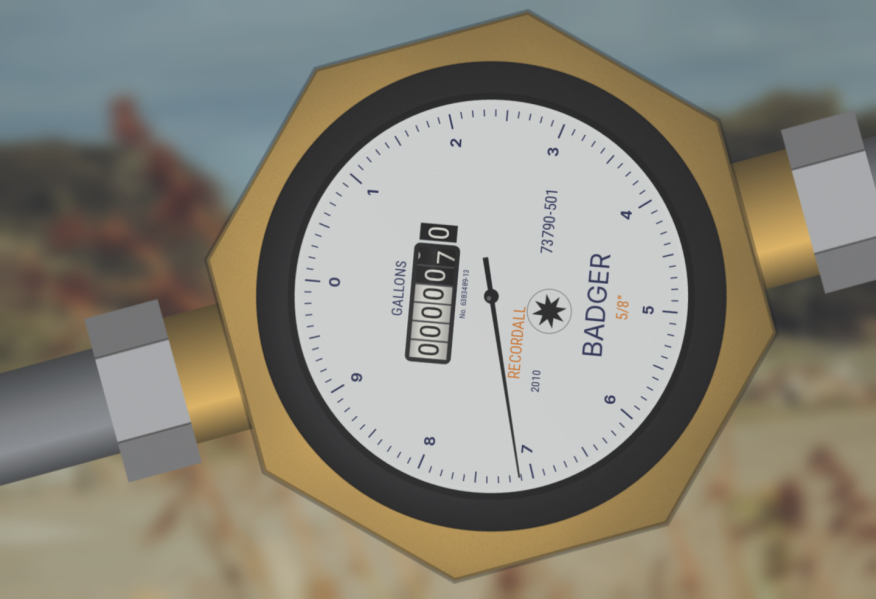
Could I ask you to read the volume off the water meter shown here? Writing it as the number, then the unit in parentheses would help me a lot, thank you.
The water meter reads 67.1 (gal)
